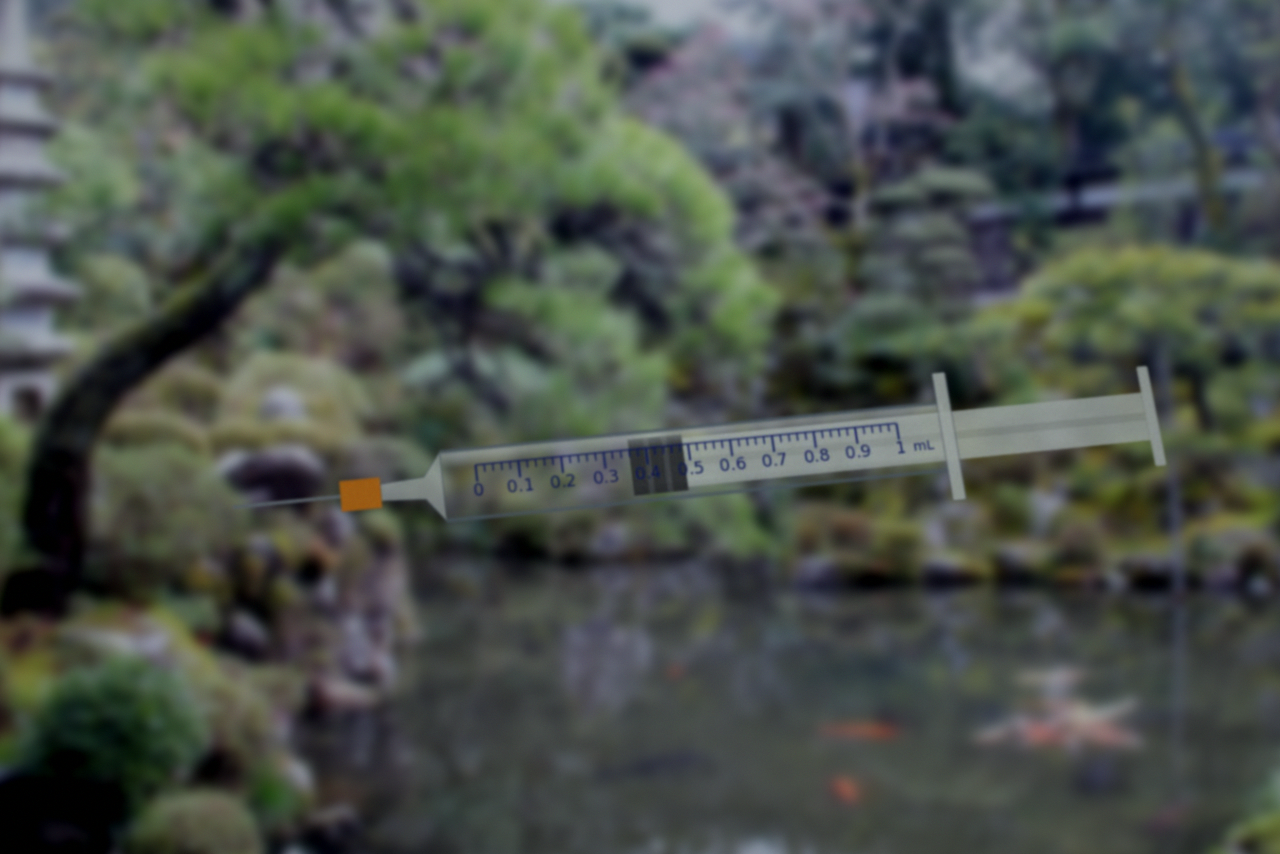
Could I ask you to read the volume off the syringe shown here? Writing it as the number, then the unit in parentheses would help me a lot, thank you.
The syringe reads 0.36 (mL)
